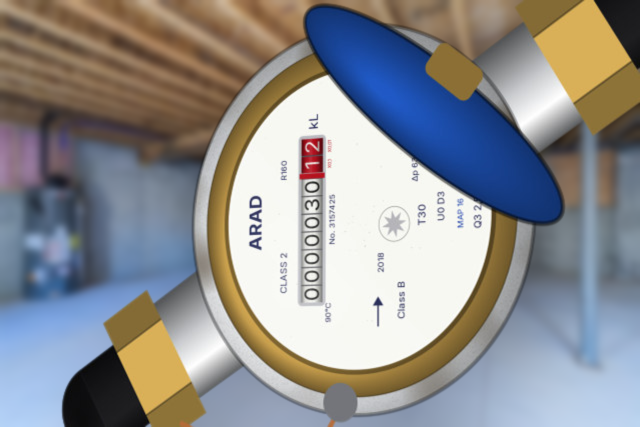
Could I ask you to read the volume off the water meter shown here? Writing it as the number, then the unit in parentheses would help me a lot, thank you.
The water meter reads 30.12 (kL)
